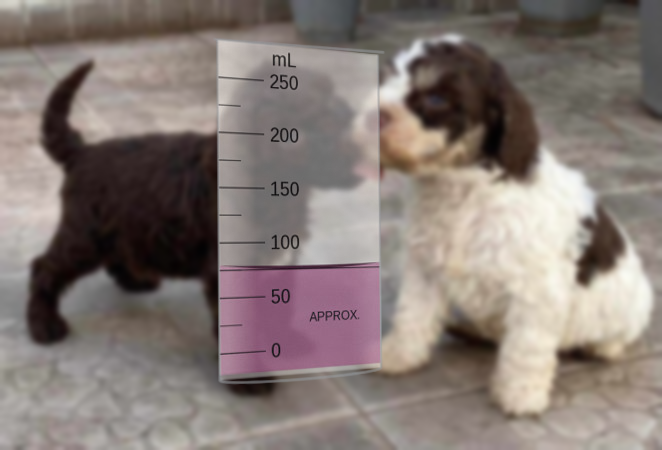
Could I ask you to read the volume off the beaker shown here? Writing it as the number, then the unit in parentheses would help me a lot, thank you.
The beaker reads 75 (mL)
